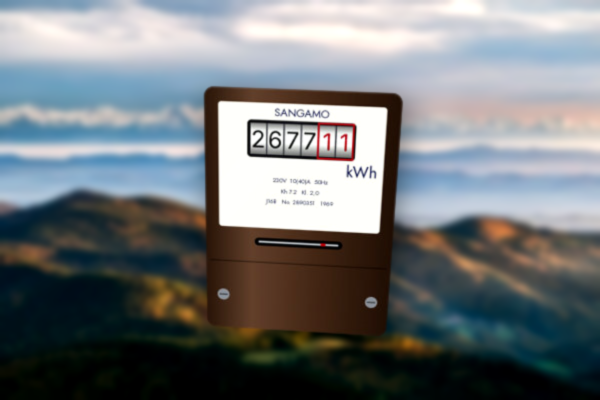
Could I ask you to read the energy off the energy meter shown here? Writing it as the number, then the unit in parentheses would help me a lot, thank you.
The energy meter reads 2677.11 (kWh)
